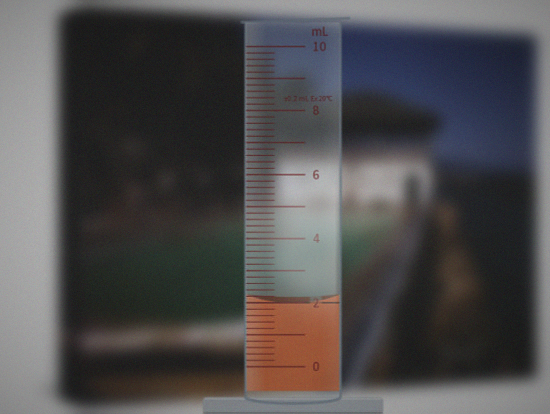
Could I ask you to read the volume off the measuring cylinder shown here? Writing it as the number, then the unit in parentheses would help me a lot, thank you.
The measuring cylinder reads 2 (mL)
